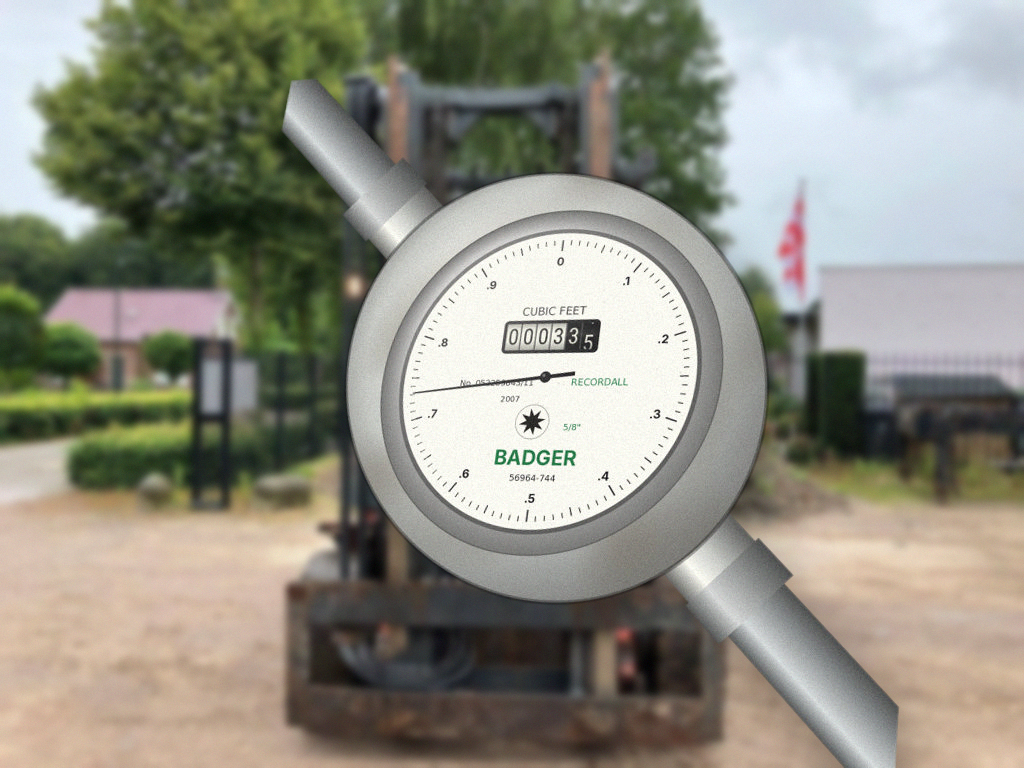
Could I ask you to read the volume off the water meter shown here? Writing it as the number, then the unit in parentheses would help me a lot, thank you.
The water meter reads 334.73 (ft³)
